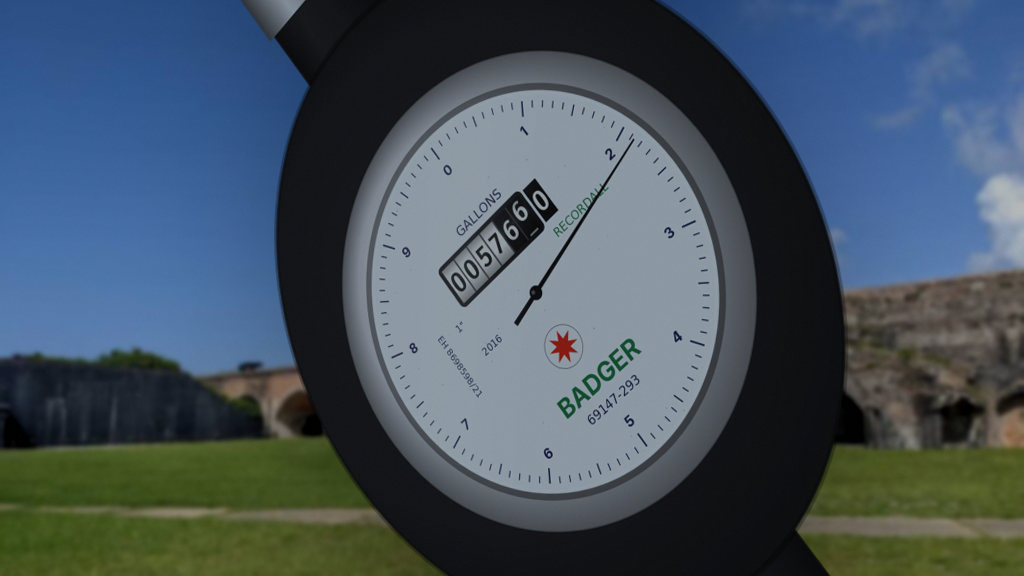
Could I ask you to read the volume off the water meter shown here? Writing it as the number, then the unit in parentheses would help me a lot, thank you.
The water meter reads 57662.1 (gal)
